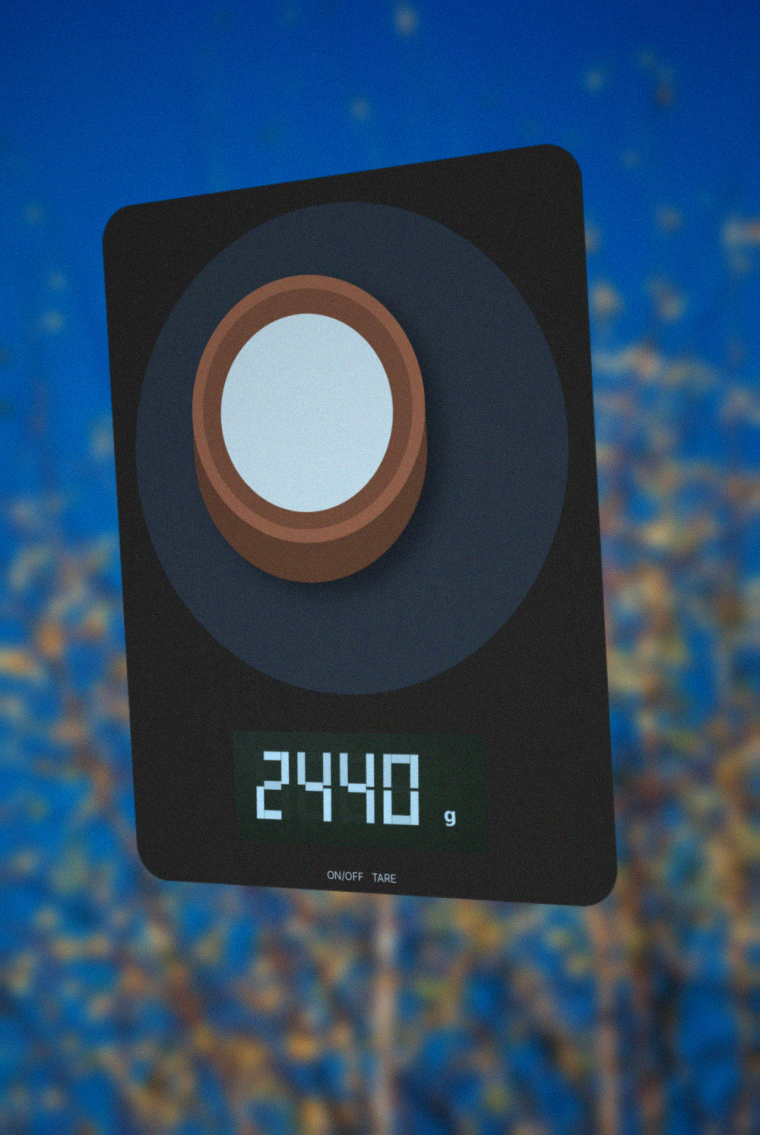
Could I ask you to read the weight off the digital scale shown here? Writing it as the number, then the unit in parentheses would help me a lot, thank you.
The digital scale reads 2440 (g)
